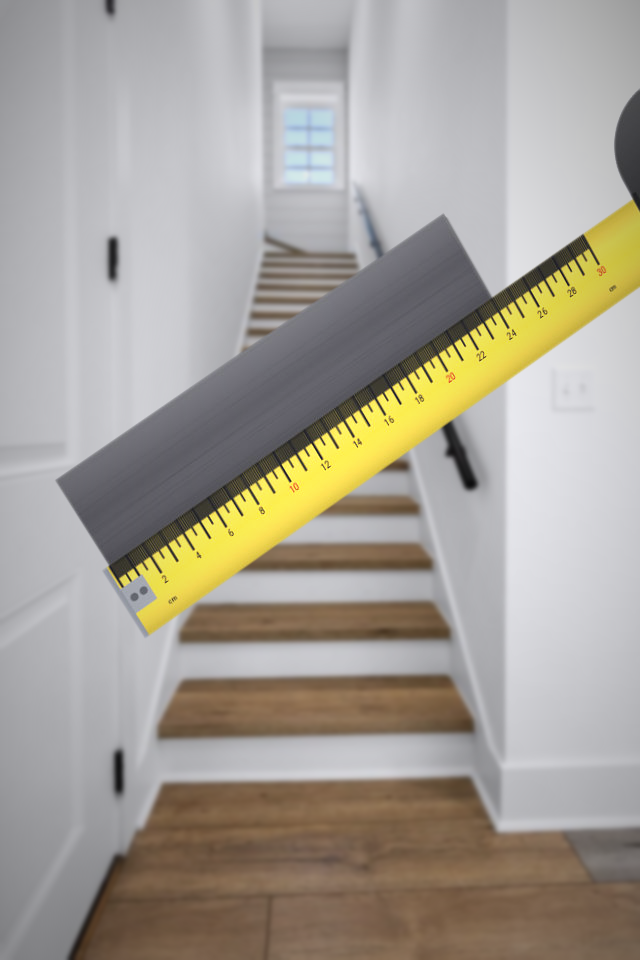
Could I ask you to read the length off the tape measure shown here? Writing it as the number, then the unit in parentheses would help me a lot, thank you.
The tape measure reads 24 (cm)
